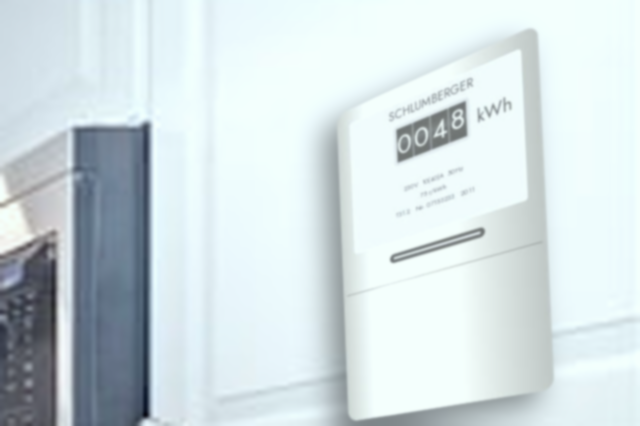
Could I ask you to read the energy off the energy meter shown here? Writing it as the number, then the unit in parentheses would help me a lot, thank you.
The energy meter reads 48 (kWh)
